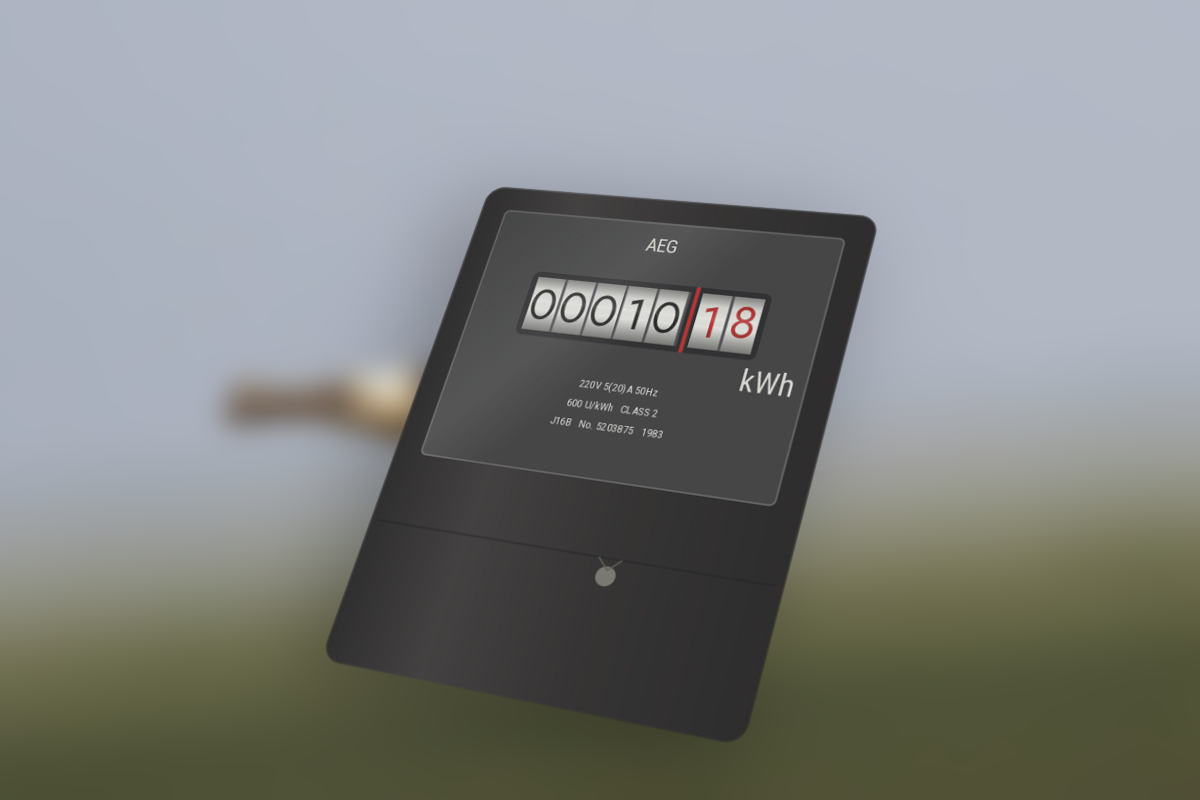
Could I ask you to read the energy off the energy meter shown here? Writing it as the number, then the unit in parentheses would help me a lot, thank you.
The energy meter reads 10.18 (kWh)
